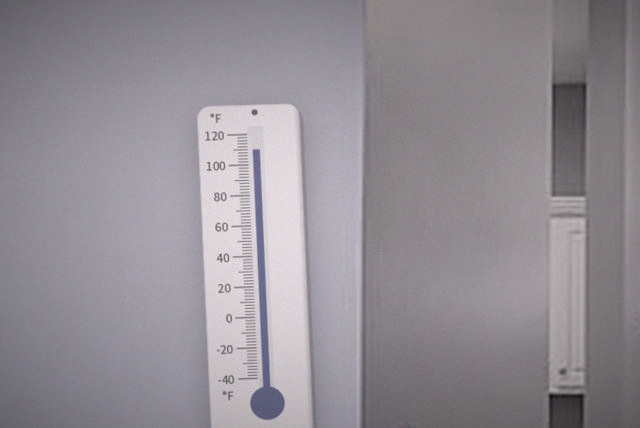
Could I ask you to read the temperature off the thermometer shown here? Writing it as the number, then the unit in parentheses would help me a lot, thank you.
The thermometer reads 110 (°F)
